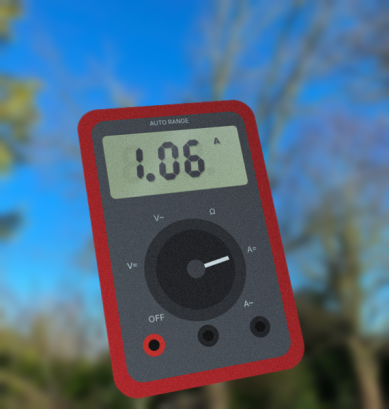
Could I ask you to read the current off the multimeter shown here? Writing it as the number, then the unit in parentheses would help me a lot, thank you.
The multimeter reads 1.06 (A)
